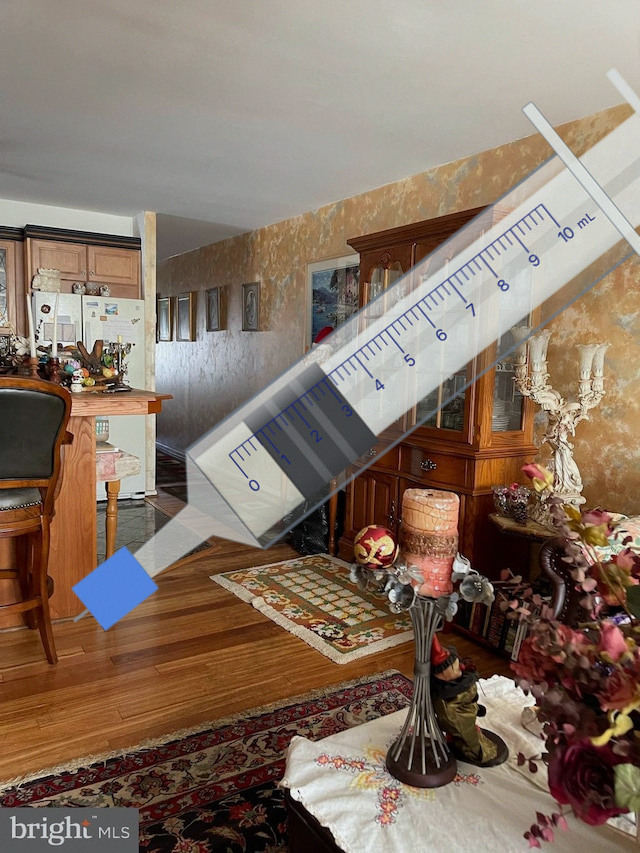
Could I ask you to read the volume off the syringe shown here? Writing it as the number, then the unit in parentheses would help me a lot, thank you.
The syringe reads 0.8 (mL)
